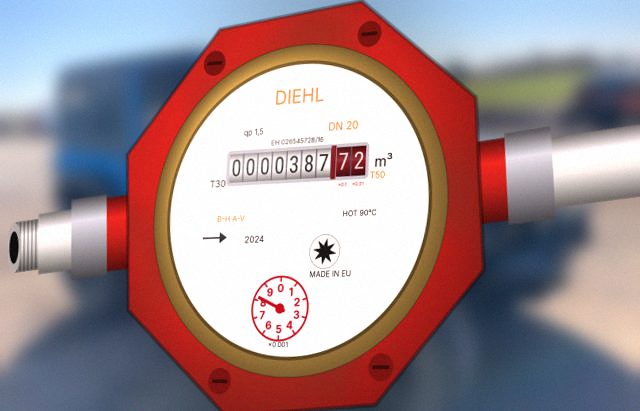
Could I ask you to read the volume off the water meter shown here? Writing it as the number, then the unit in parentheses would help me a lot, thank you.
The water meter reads 387.728 (m³)
